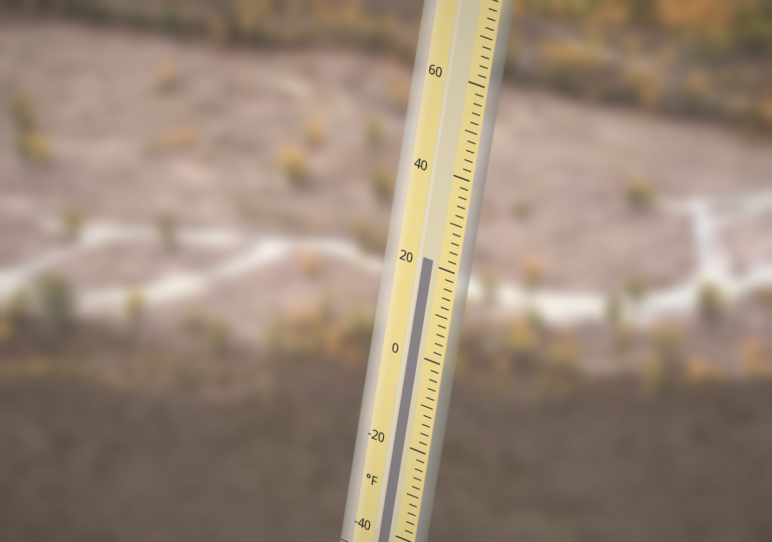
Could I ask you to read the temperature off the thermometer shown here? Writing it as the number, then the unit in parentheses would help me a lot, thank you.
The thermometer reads 21 (°F)
